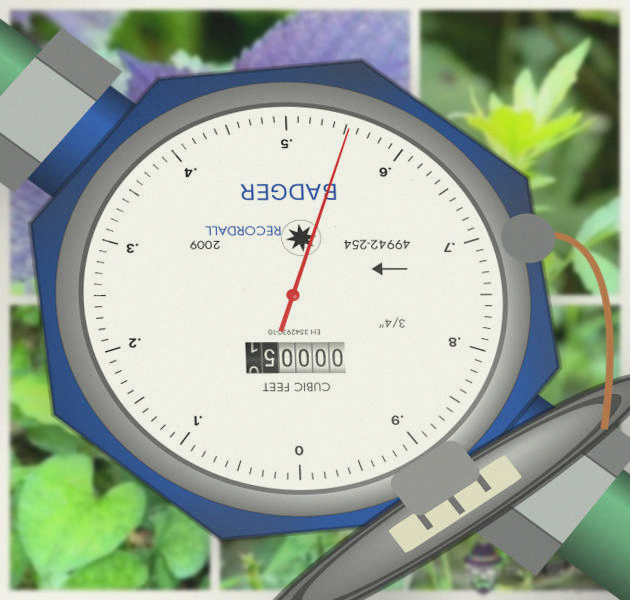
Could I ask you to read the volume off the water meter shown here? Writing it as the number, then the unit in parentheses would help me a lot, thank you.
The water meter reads 50.55 (ft³)
